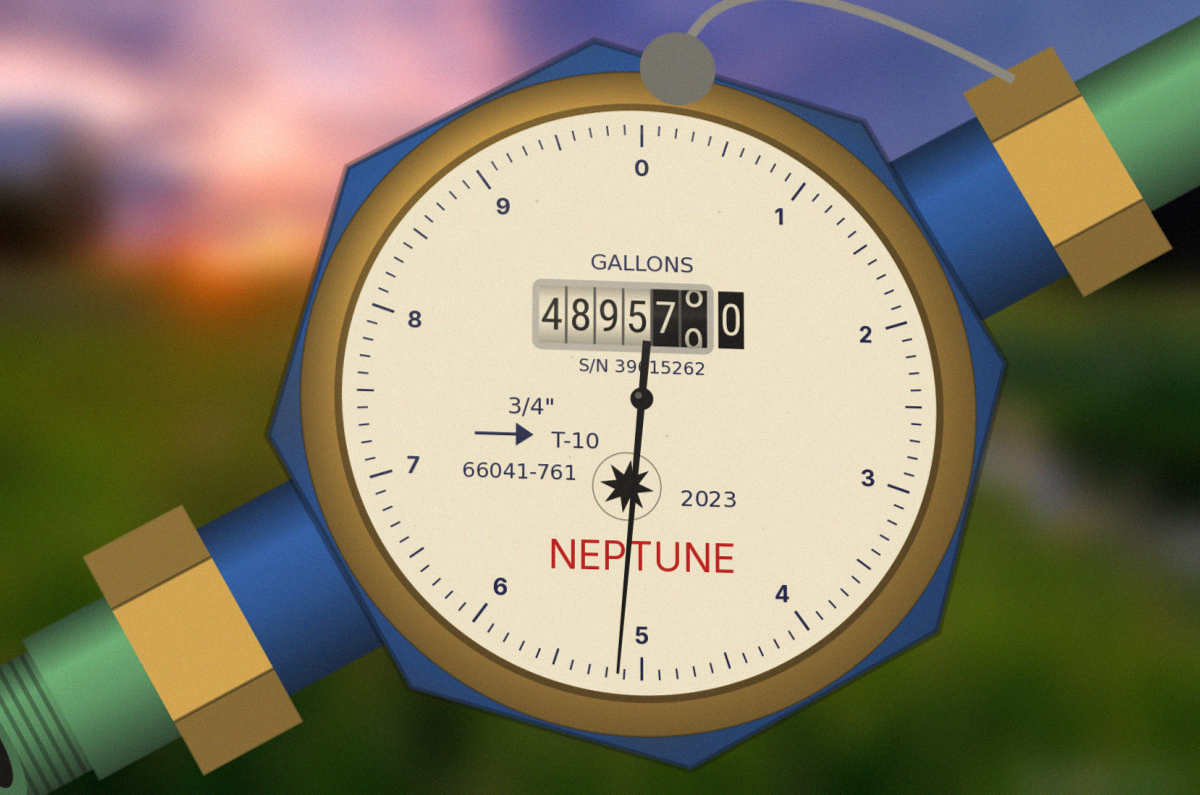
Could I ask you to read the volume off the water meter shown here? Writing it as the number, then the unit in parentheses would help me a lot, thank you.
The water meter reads 4895785.1 (gal)
